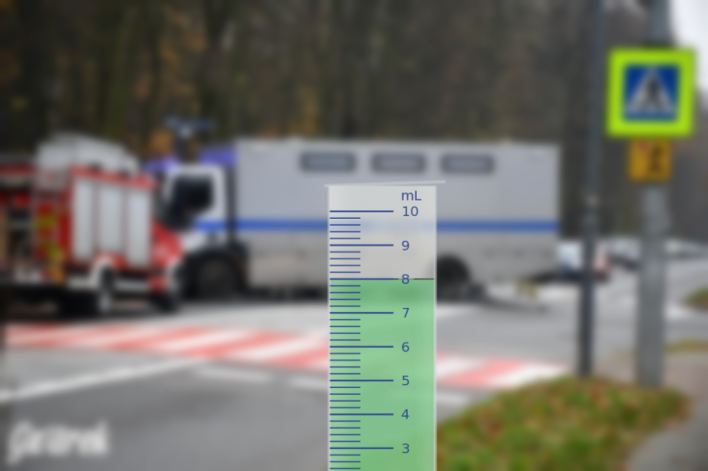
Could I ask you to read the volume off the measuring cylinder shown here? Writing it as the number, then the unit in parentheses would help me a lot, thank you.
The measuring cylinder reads 8 (mL)
